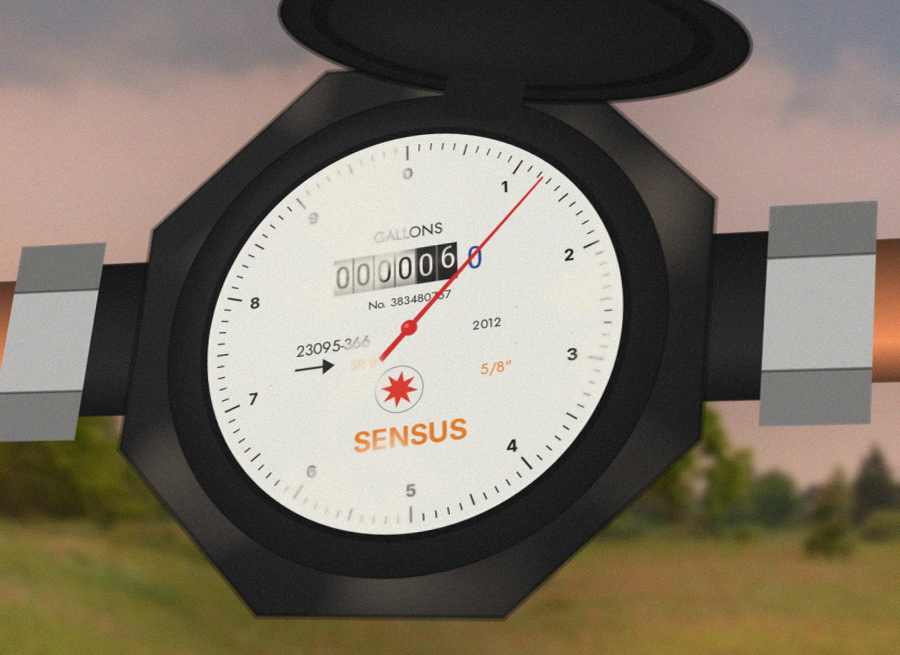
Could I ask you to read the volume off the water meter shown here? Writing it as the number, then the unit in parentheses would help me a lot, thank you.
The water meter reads 61.2 (gal)
